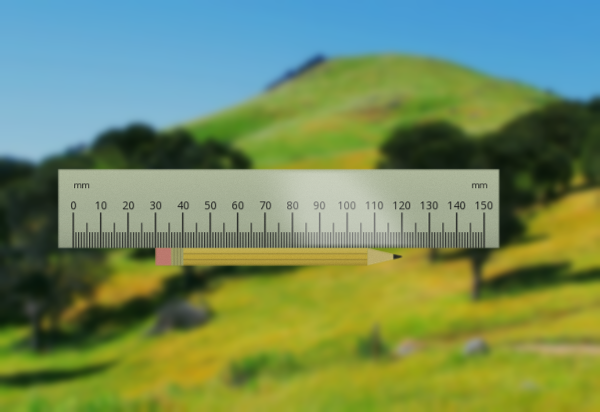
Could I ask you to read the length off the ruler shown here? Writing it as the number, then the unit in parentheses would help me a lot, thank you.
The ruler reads 90 (mm)
